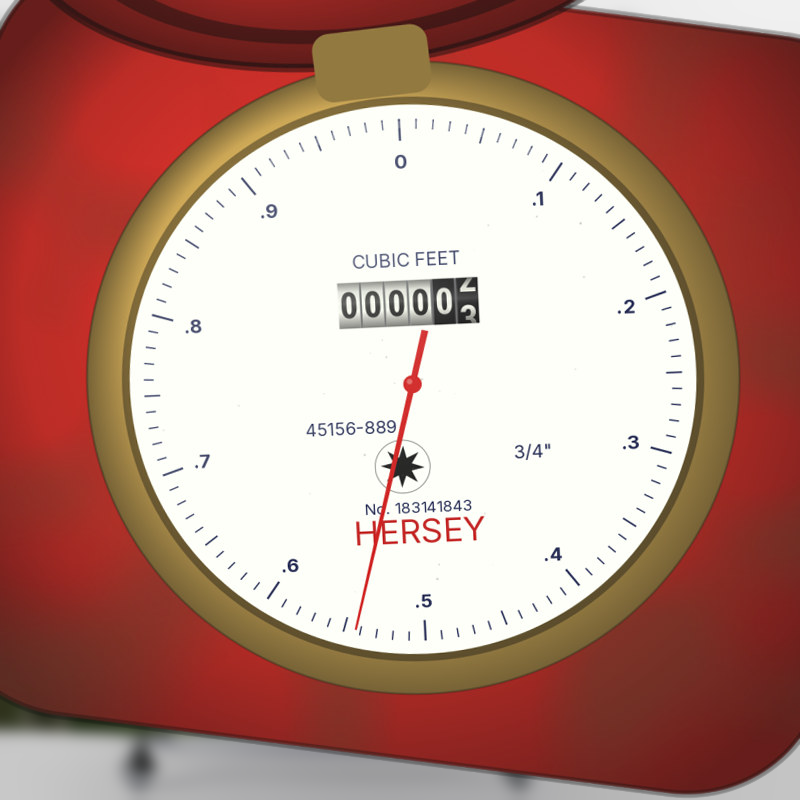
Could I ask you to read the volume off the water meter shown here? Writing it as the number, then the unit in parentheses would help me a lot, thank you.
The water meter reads 2.54 (ft³)
